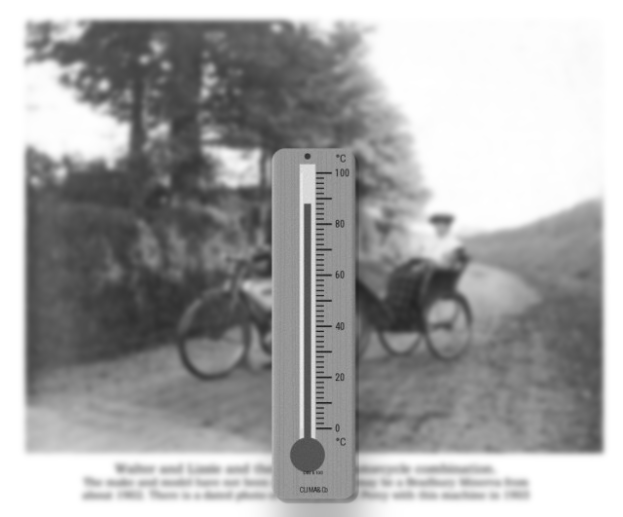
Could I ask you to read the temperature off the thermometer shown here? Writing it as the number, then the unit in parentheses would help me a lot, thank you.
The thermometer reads 88 (°C)
